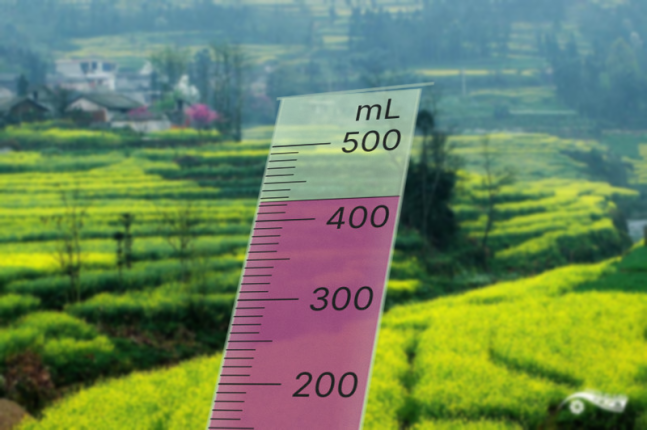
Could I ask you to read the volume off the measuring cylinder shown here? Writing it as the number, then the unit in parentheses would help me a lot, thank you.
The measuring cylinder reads 425 (mL)
